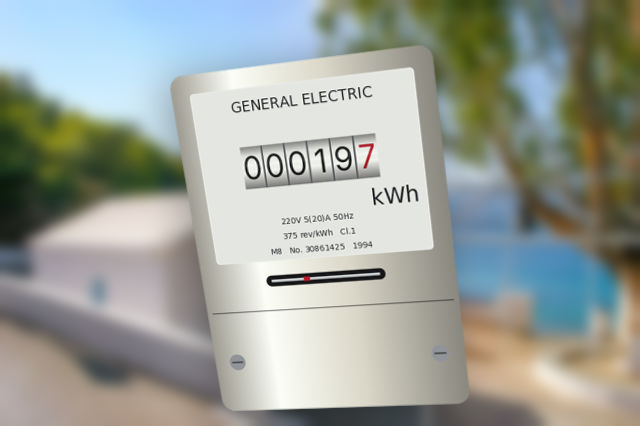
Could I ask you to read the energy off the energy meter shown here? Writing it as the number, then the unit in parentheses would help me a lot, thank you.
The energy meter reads 19.7 (kWh)
